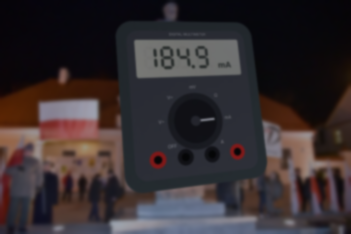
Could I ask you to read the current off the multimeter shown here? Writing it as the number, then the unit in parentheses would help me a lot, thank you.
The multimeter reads 184.9 (mA)
